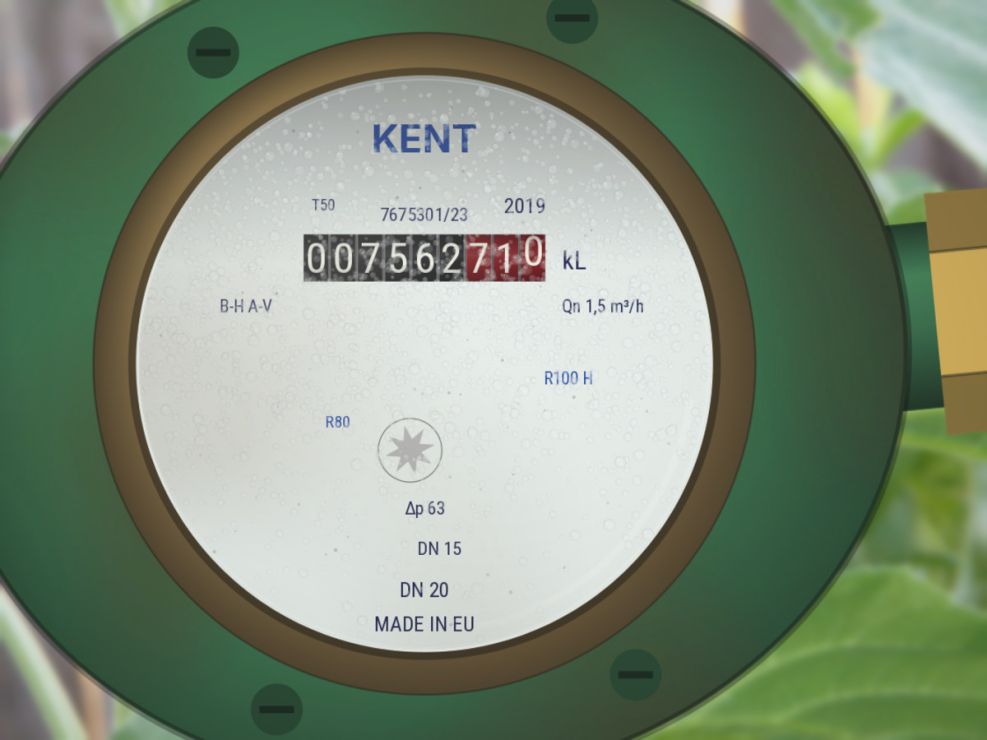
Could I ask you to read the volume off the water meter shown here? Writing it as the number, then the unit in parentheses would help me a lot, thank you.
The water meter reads 7562.710 (kL)
